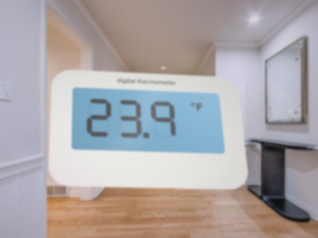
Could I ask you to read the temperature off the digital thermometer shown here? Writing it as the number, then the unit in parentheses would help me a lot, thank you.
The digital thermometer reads 23.9 (°F)
